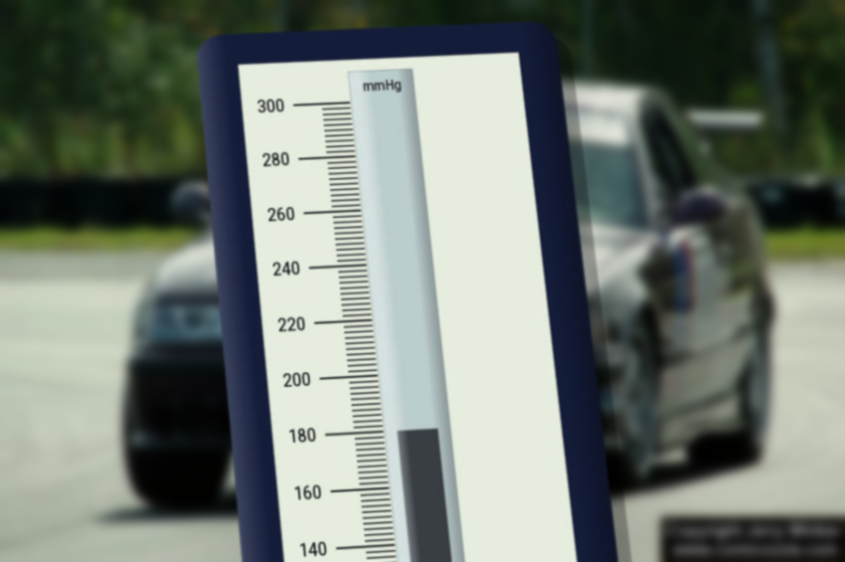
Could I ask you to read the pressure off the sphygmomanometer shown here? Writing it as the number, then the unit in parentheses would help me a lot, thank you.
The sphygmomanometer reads 180 (mmHg)
